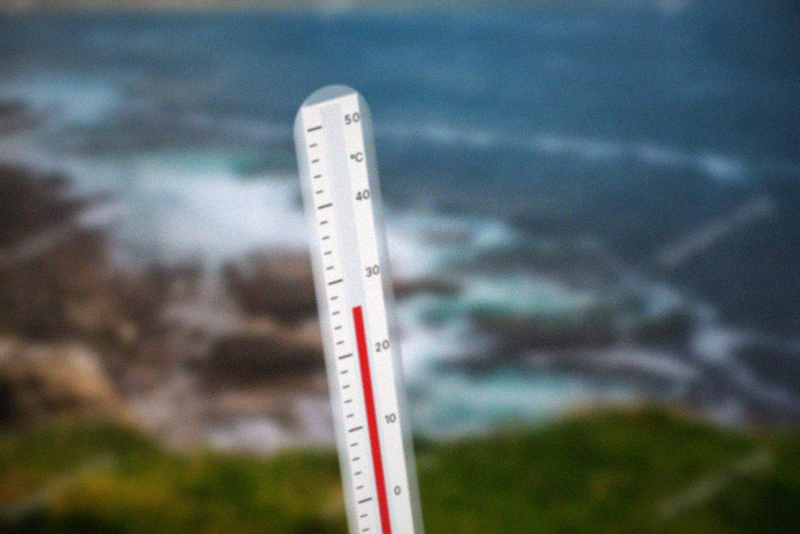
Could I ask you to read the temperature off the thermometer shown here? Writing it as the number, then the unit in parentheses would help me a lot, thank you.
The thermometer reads 26 (°C)
